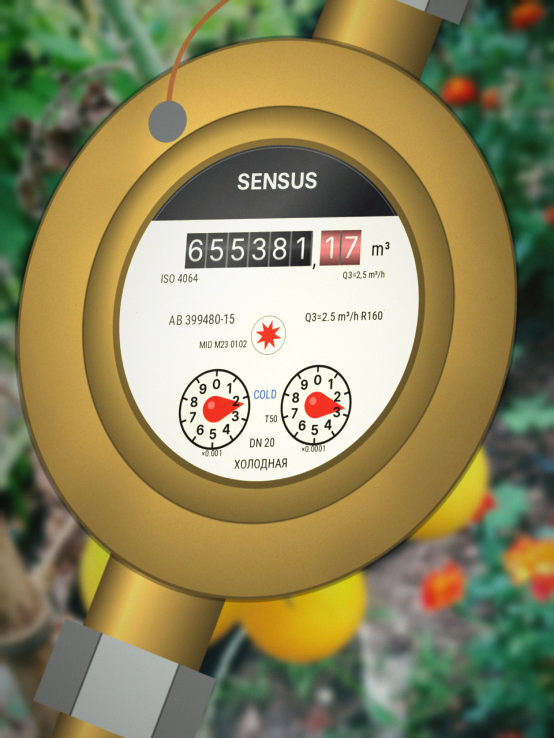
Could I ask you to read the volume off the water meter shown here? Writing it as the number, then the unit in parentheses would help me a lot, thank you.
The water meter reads 655381.1722 (m³)
